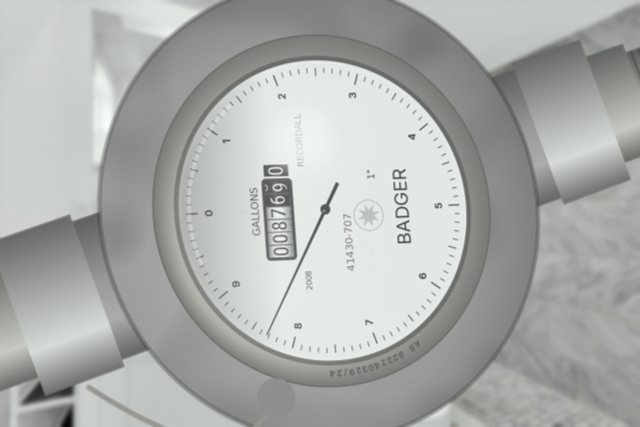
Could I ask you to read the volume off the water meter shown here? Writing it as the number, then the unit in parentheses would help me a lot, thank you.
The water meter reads 87688.3 (gal)
